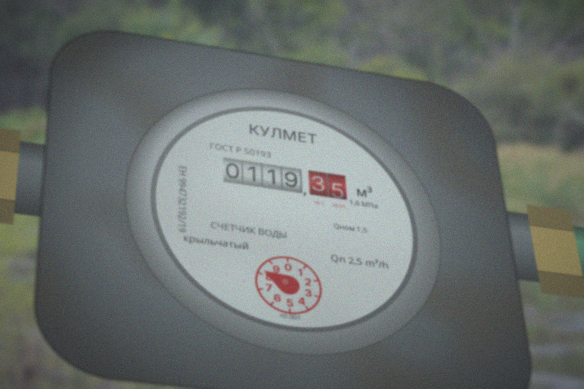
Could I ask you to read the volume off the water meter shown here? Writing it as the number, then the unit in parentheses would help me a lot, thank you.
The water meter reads 119.348 (m³)
